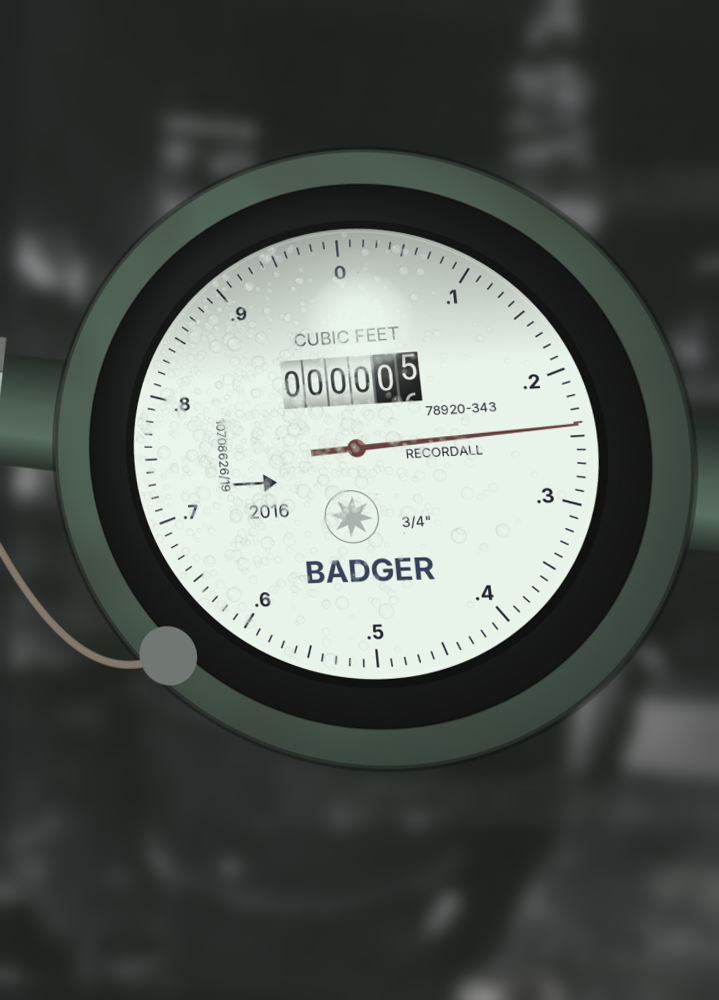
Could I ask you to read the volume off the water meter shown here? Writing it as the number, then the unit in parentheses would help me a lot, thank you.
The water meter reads 5.24 (ft³)
